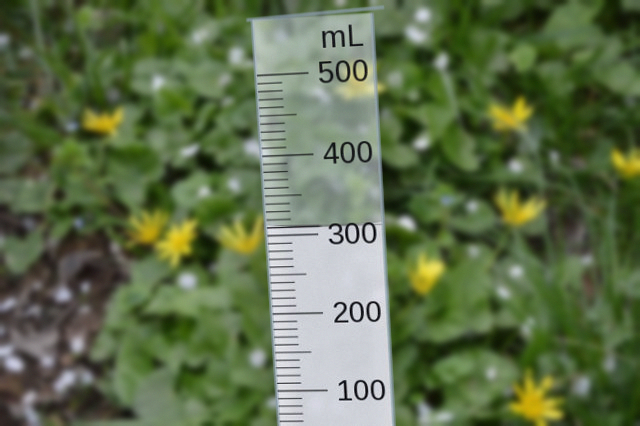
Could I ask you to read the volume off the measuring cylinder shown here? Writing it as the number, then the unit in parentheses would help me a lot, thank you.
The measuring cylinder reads 310 (mL)
